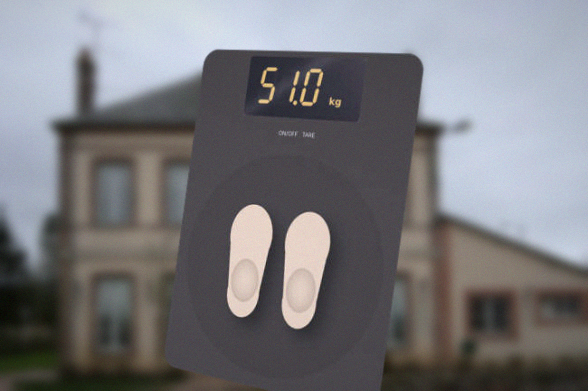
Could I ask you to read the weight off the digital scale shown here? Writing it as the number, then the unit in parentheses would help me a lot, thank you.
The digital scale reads 51.0 (kg)
